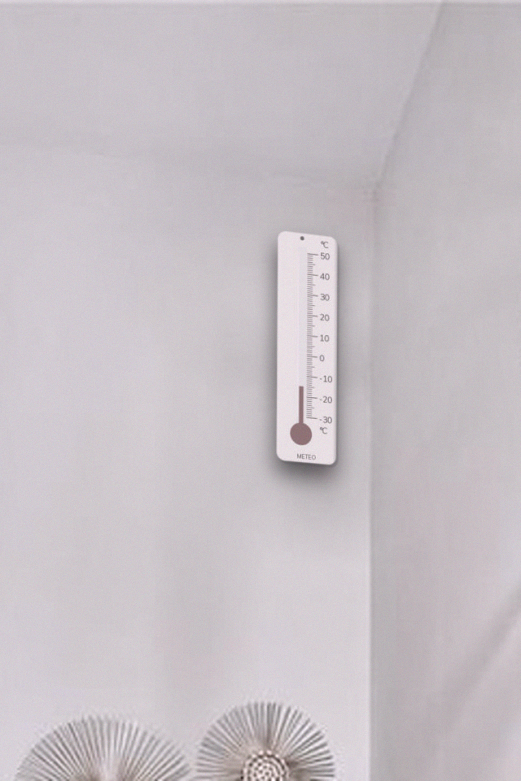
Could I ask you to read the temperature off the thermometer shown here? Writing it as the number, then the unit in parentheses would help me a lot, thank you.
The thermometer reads -15 (°C)
